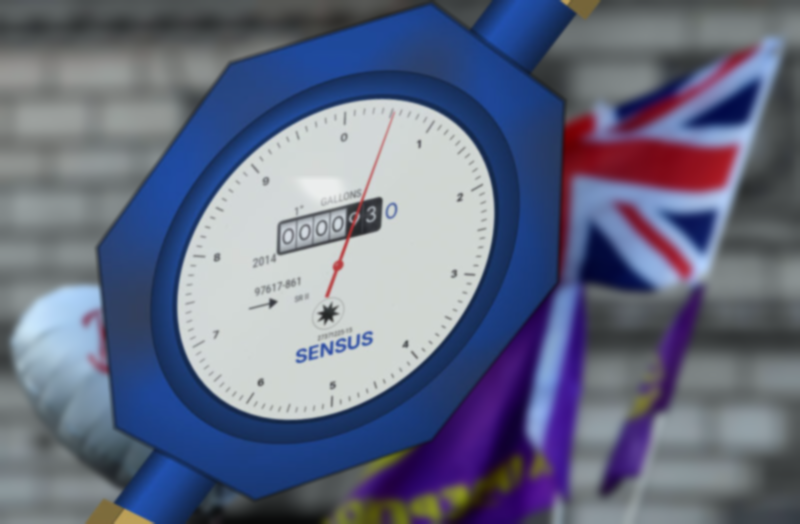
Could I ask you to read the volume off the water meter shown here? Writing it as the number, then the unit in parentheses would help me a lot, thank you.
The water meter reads 930.5 (gal)
